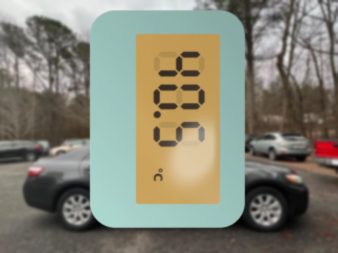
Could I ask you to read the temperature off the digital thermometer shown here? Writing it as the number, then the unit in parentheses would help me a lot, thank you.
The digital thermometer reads 40.5 (°C)
